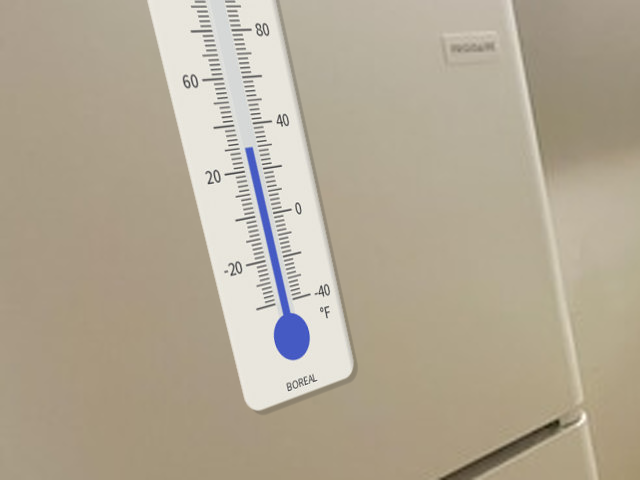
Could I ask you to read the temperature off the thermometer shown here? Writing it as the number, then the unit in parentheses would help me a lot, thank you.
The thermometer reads 30 (°F)
